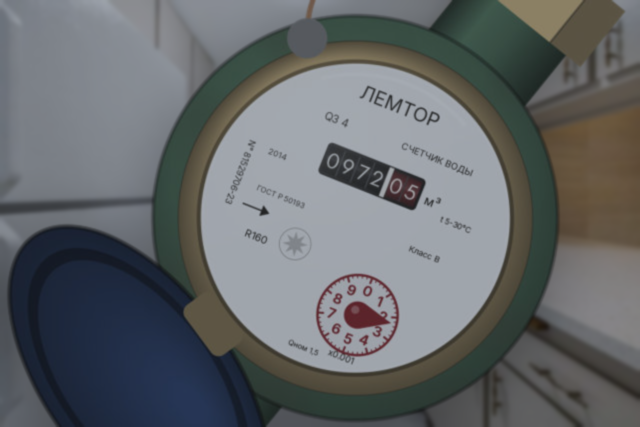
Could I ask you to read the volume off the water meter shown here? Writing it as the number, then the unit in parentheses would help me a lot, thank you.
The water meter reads 972.052 (m³)
